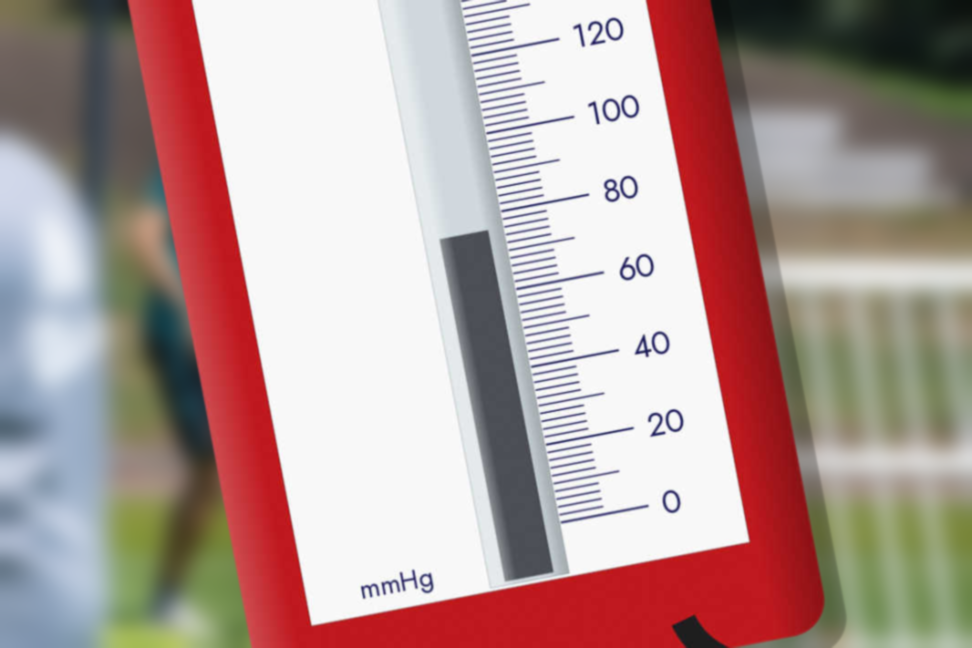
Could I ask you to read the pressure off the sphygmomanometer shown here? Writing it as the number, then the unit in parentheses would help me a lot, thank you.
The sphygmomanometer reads 76 (mmHg)
